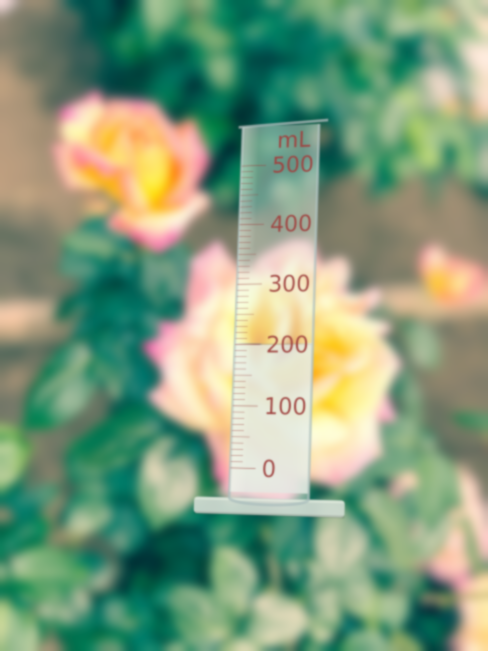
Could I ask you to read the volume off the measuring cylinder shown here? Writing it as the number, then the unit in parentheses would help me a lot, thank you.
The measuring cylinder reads 200 (mL)
